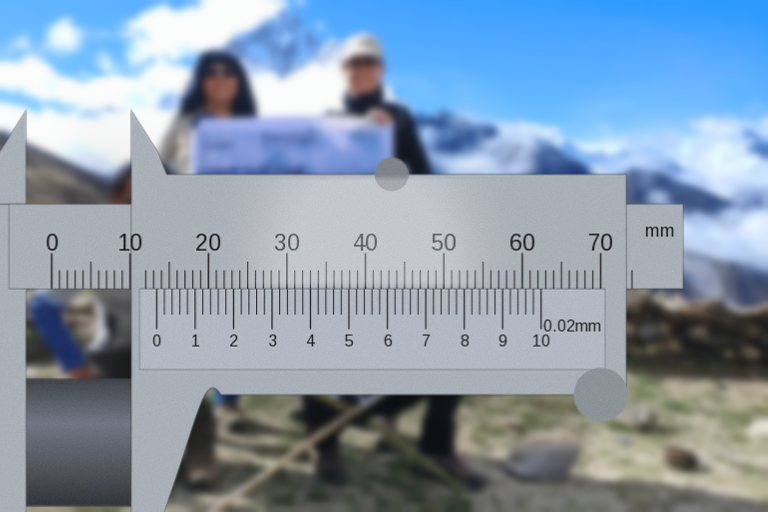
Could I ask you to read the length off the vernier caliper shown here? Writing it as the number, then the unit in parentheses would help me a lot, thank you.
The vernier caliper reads 13.4 (mm)
